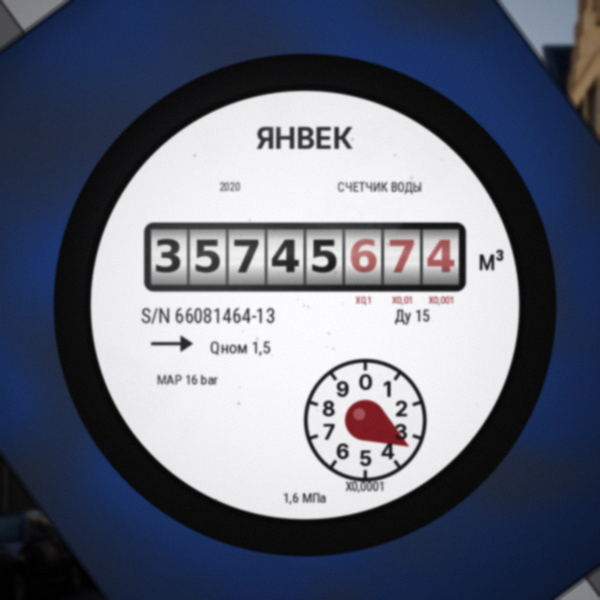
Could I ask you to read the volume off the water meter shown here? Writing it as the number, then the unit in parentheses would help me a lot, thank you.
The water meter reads 35745.6743 (m³)
